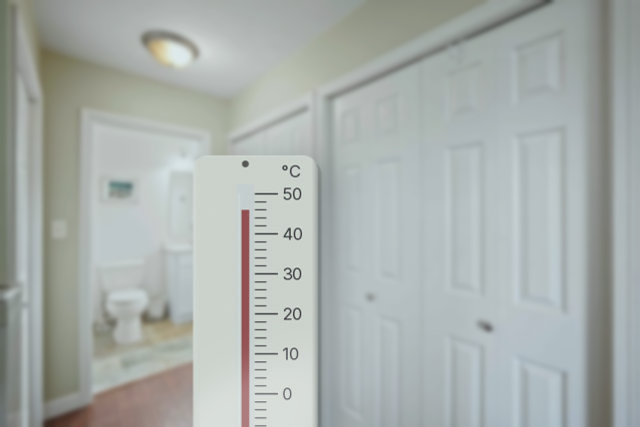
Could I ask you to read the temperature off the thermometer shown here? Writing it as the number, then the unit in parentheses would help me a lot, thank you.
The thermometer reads 46 (°C)
